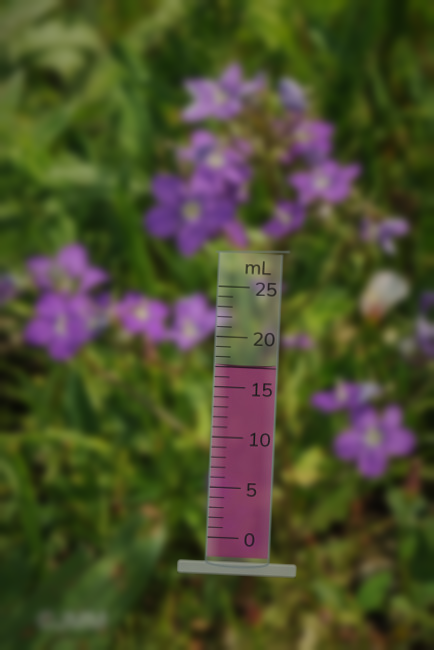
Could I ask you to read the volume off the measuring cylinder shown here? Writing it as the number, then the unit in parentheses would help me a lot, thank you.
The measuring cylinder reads 17 (mL)
